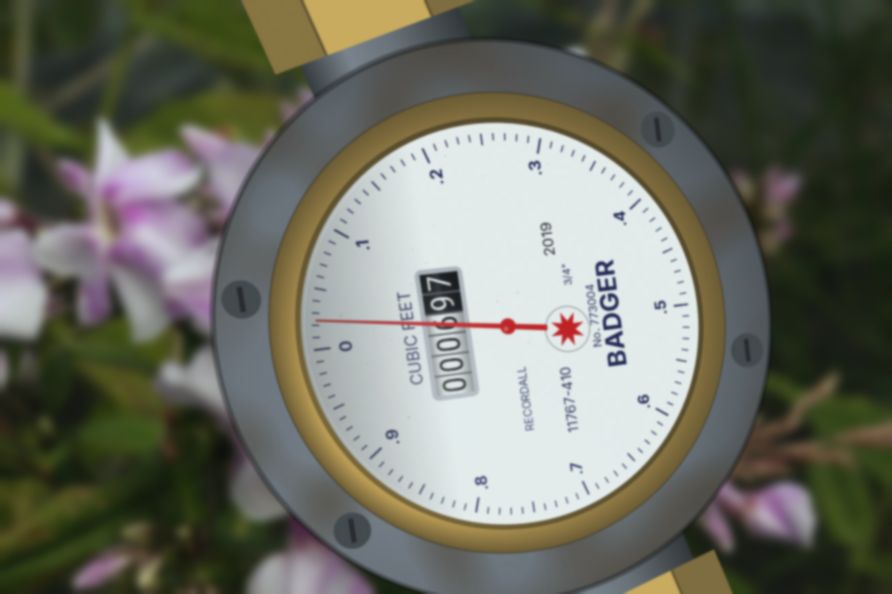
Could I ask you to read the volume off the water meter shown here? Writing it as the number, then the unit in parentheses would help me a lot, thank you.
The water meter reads 697.02 (ft³)
